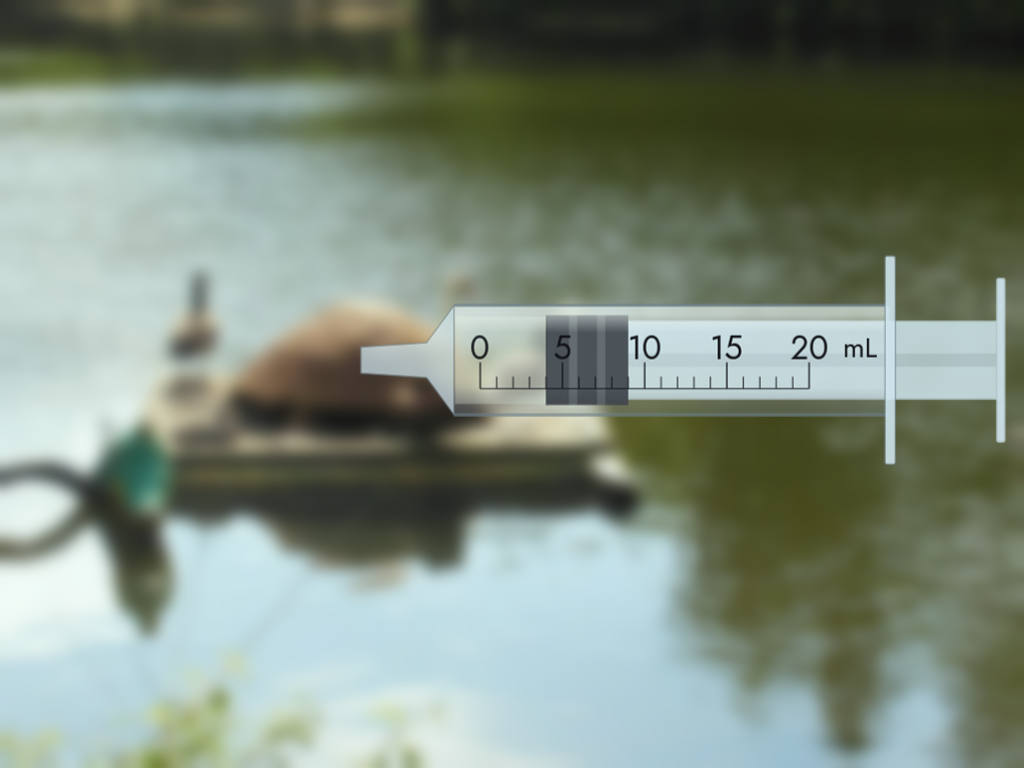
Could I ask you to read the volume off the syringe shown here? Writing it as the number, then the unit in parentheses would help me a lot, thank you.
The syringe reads 4 (mL)
